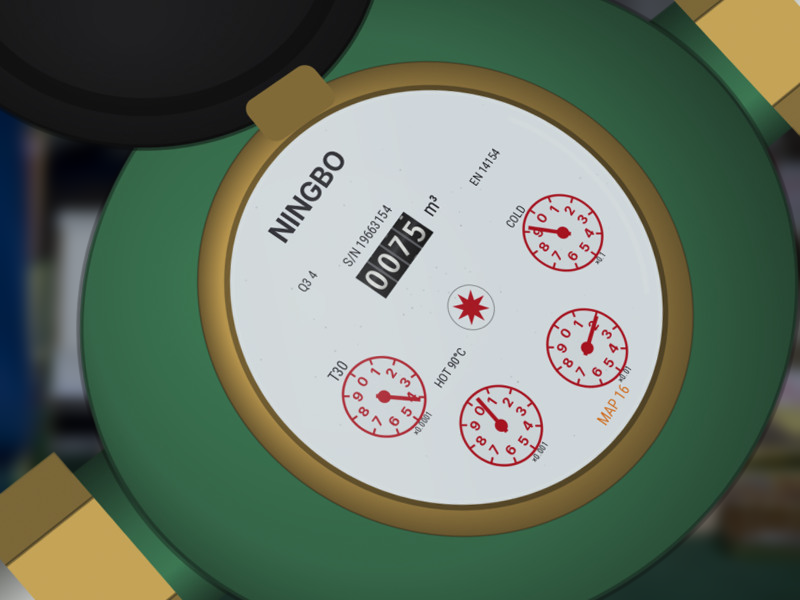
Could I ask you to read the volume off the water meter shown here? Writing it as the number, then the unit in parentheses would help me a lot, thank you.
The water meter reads 74.9204 (m³)
